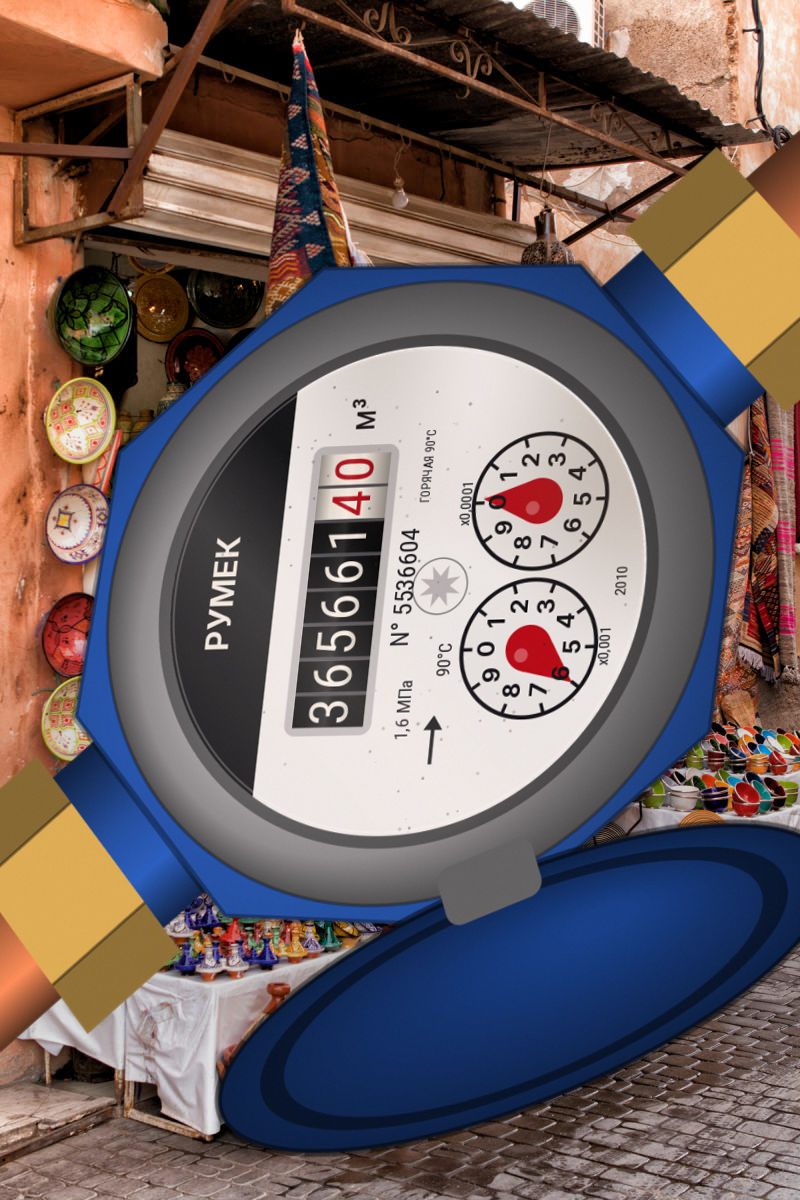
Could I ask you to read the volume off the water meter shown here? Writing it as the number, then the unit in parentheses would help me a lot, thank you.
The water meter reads 365661.4060 (m³)
